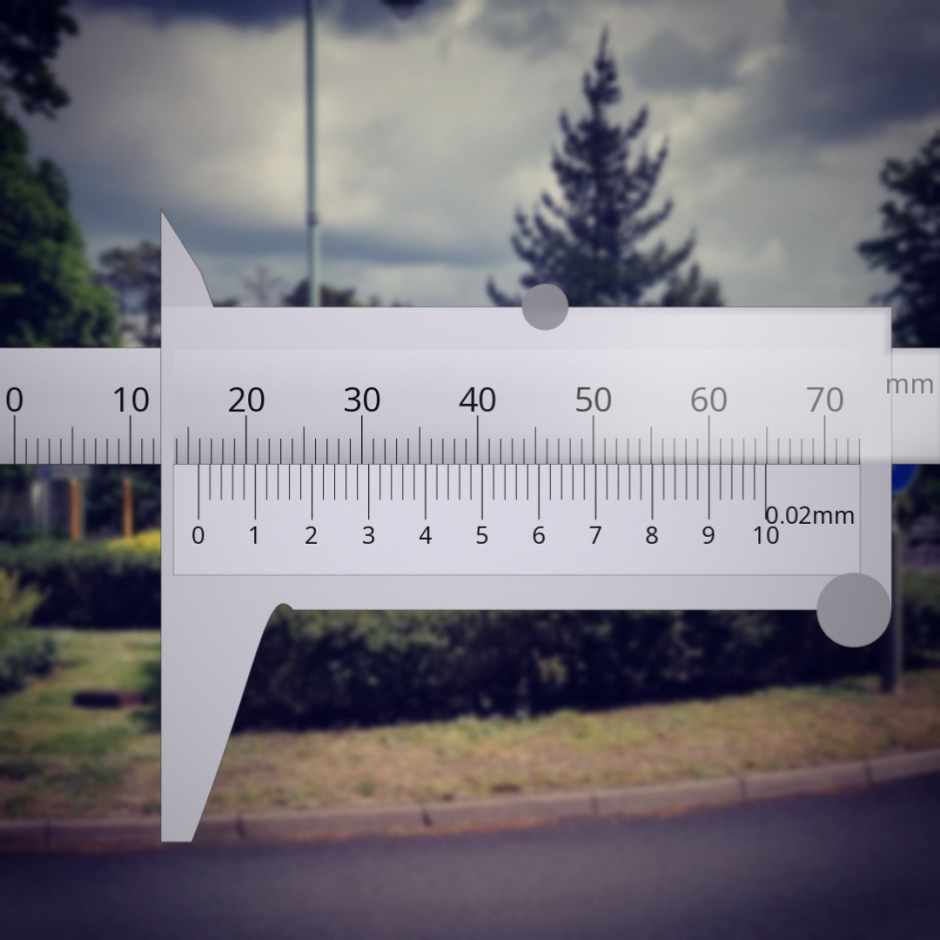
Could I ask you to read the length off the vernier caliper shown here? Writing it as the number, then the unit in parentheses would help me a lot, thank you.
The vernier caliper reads 15.9 (mm)
